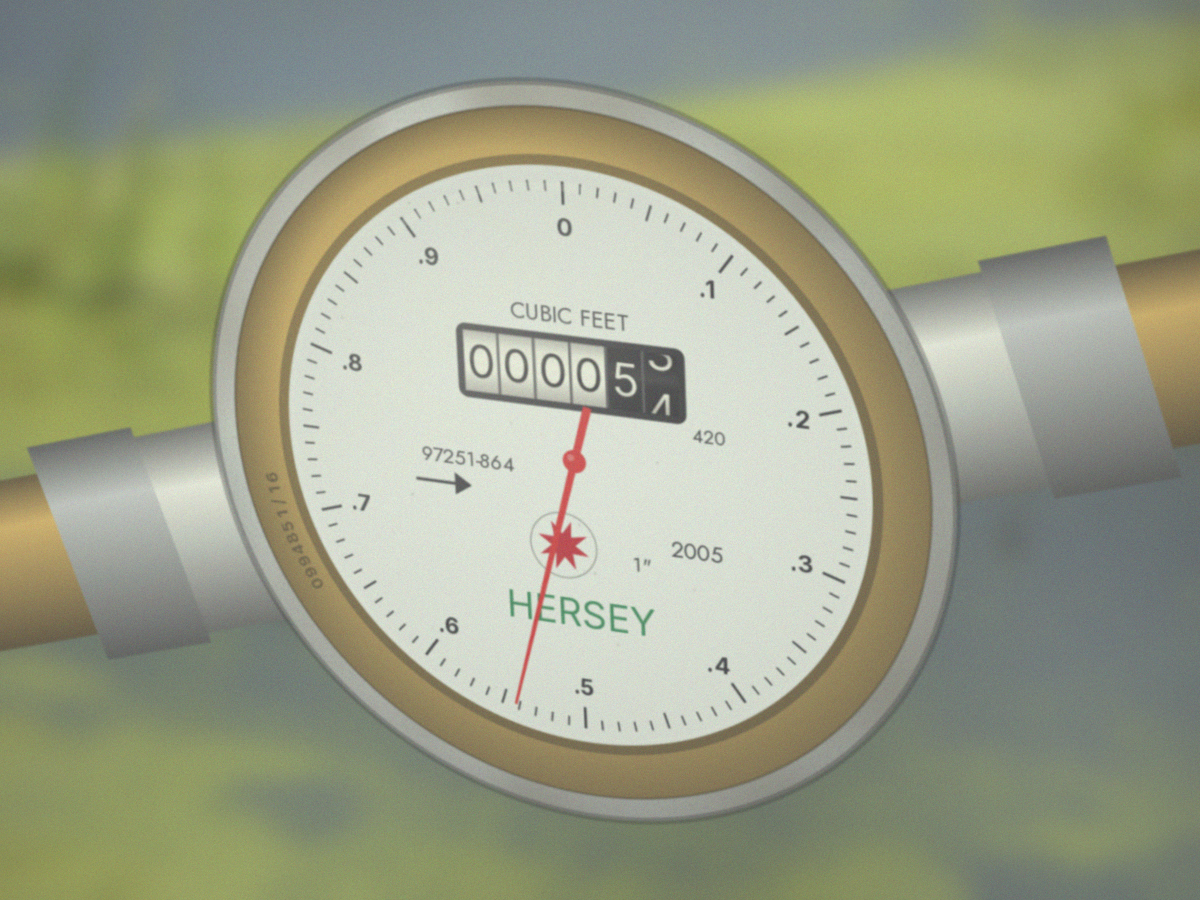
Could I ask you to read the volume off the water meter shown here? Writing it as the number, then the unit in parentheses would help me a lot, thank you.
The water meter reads 53.54 (ft³)
